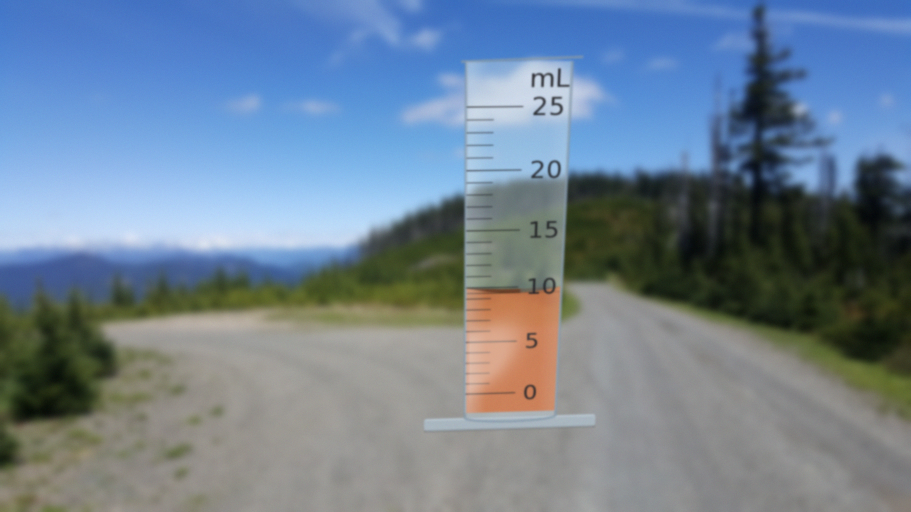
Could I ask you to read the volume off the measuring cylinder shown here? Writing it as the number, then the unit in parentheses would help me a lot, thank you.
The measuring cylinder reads 9.5 (mL)
